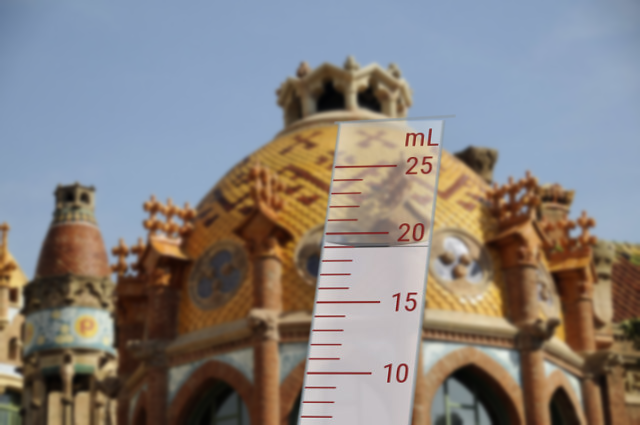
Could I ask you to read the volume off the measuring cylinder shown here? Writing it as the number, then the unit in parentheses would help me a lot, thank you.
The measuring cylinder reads 19 (mL)
